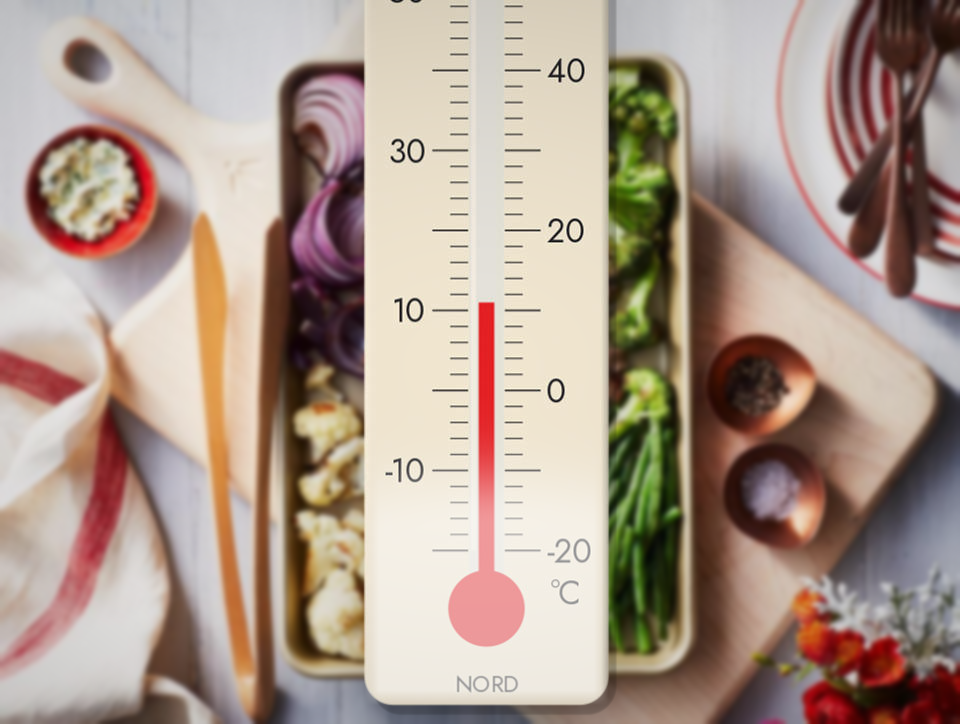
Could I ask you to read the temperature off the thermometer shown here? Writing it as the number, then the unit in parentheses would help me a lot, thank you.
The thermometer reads 11 (°C)
